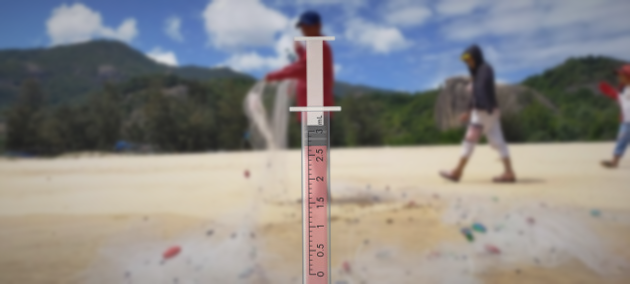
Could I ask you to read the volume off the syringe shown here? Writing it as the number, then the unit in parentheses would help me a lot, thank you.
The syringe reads 2.7 (mL)
